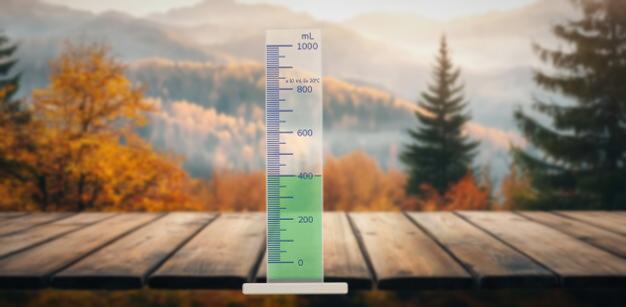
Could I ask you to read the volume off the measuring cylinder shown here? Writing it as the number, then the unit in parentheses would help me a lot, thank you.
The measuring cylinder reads 400 (mL)
